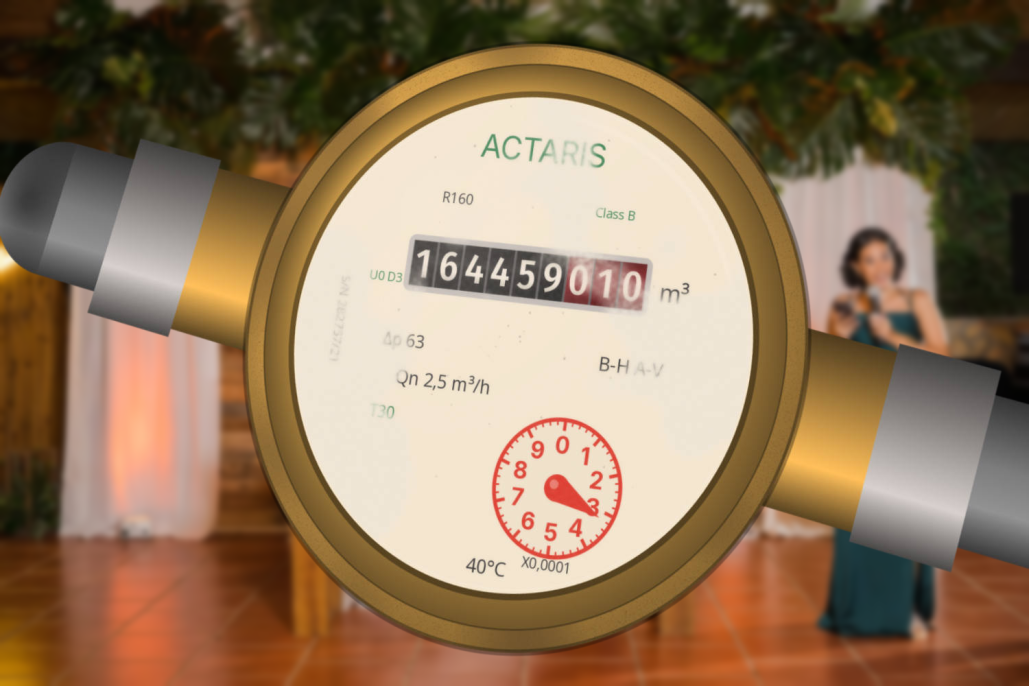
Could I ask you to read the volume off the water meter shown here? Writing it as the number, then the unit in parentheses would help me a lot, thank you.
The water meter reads 164459.0103 (m³)
